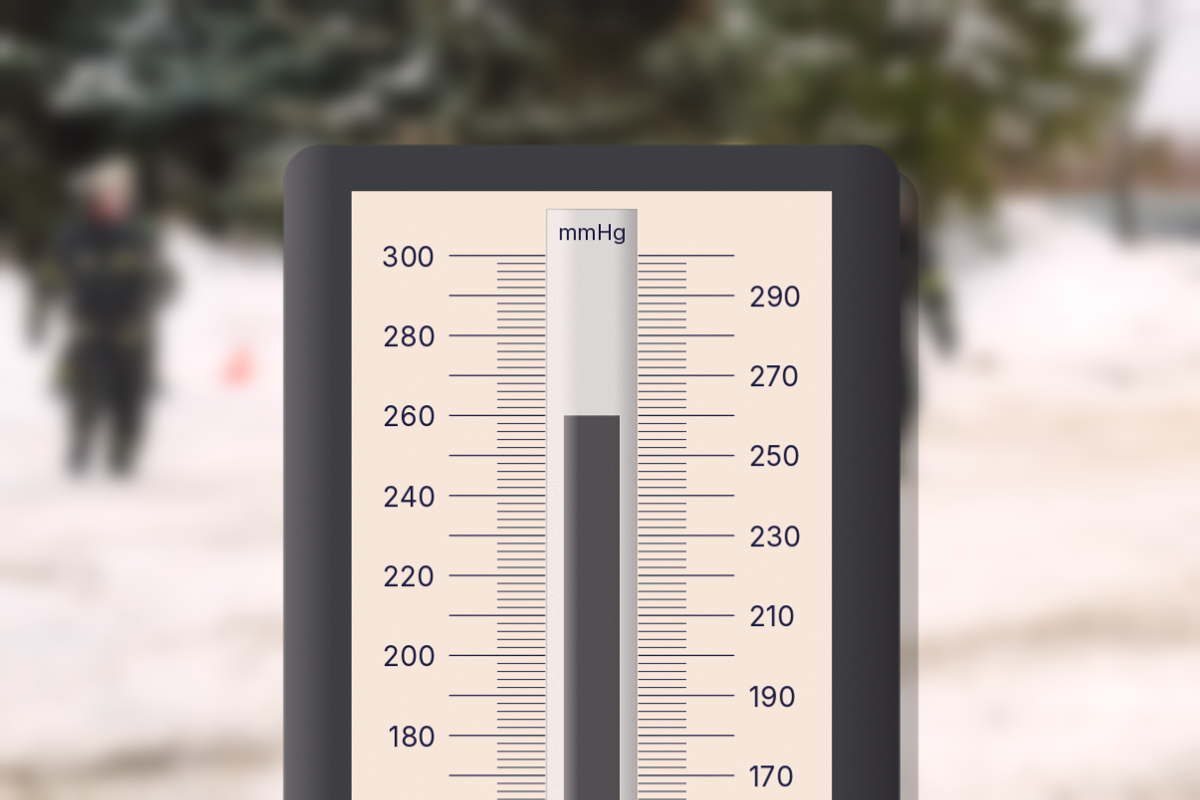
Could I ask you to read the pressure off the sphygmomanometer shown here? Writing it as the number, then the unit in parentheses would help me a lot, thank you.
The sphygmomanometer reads 260 (mmHg)
